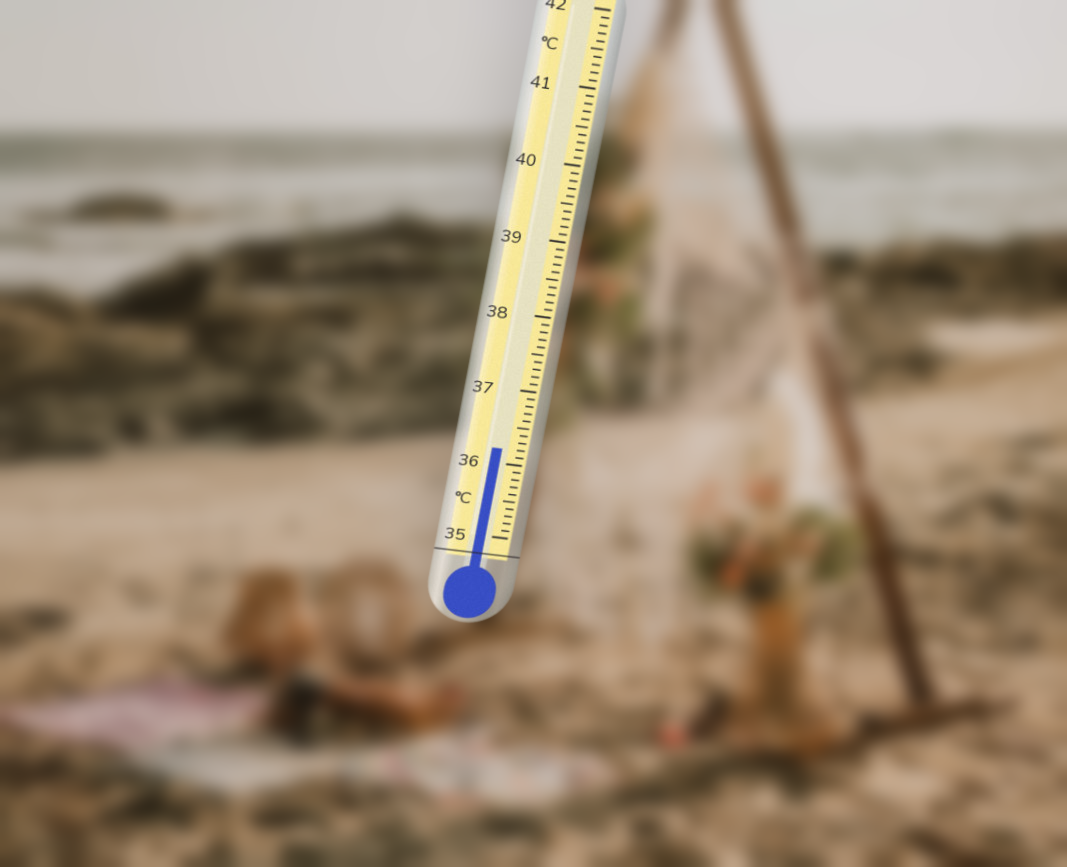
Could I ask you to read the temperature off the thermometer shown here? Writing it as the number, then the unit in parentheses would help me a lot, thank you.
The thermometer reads 36.2 (°C)
